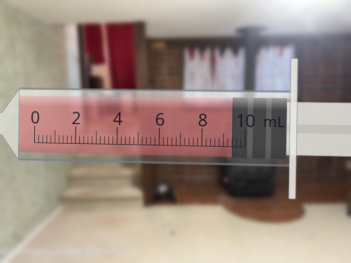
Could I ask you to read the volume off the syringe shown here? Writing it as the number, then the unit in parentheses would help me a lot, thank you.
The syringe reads 9.4 (mL)
